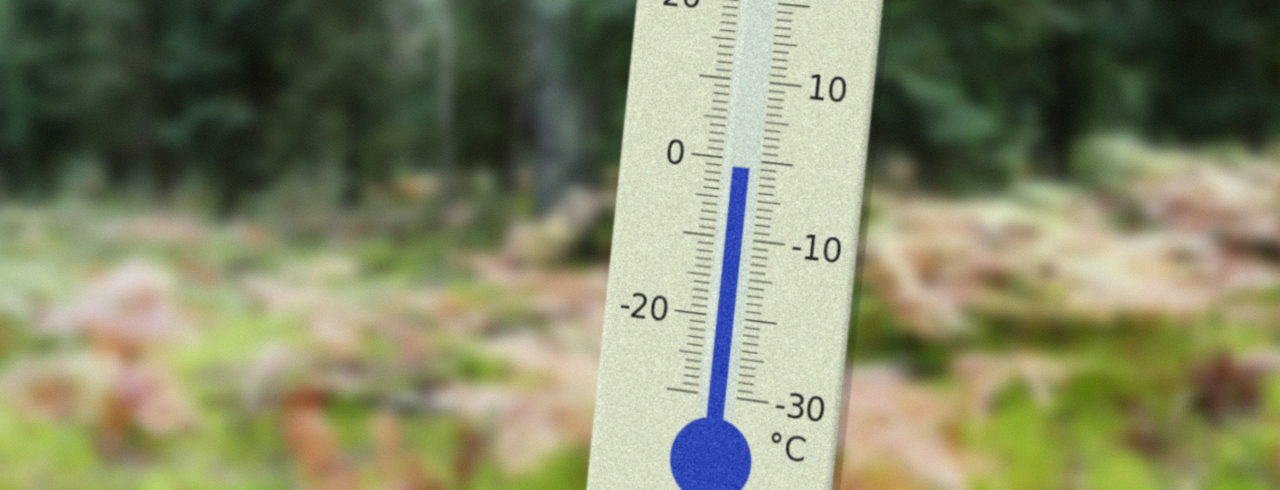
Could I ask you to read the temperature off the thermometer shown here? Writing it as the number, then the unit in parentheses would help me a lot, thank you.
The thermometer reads -1 (°C)
